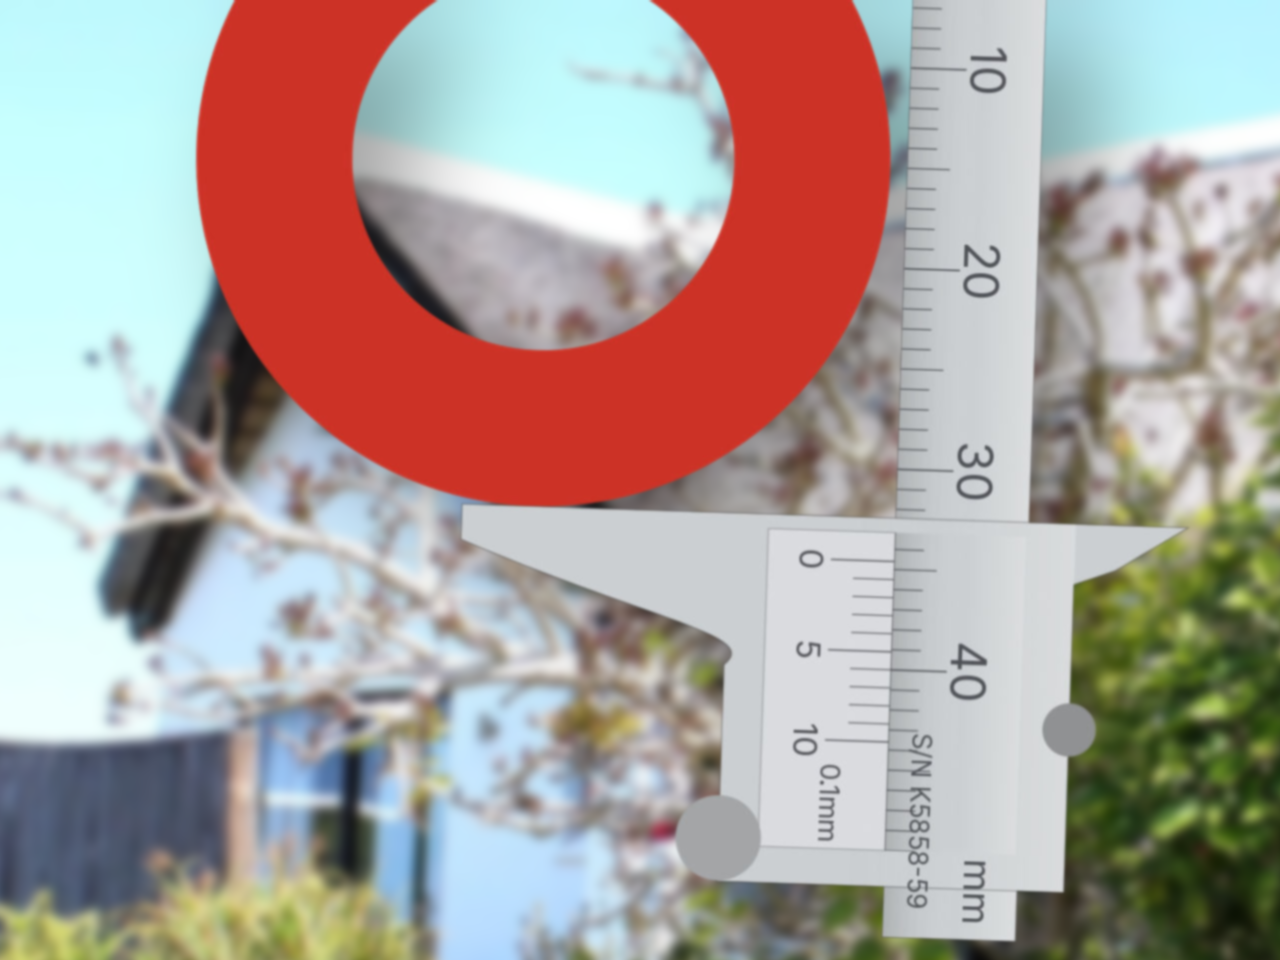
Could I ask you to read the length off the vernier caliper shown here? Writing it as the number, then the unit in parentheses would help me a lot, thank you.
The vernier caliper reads 34.6 (mm)
